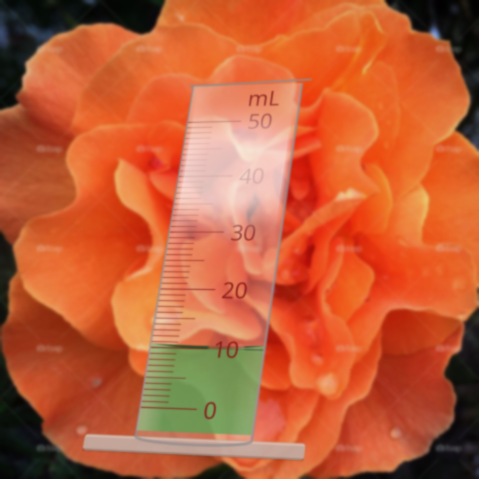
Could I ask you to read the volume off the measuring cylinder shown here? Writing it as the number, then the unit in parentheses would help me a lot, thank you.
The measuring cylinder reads 10 (mL)
